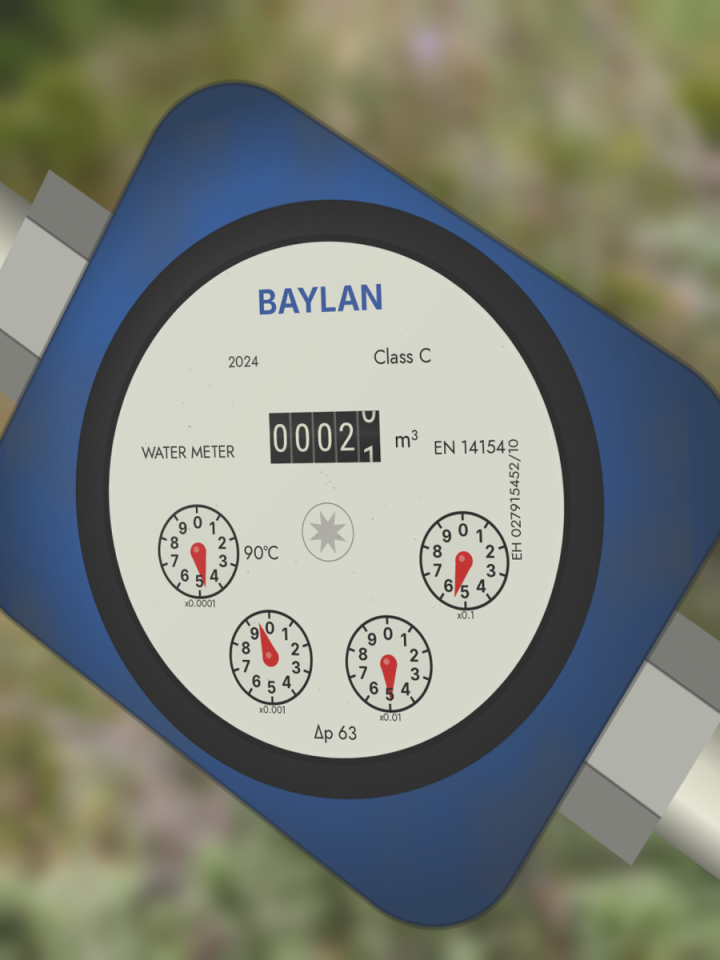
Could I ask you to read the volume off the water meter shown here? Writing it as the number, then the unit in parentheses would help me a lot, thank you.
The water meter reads 20.5494 (m³)
